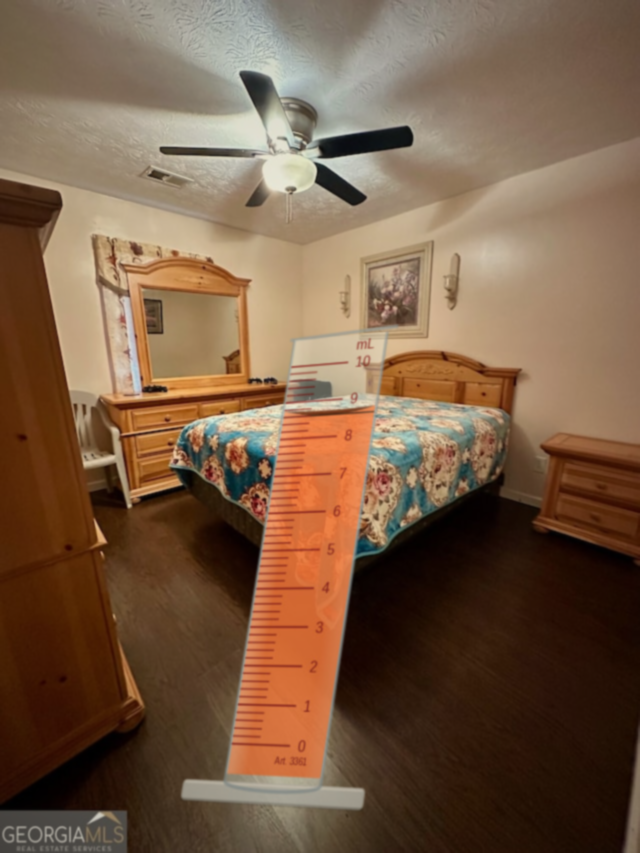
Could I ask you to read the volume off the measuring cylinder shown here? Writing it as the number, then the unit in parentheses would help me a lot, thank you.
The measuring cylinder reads 8.6 (mL)
